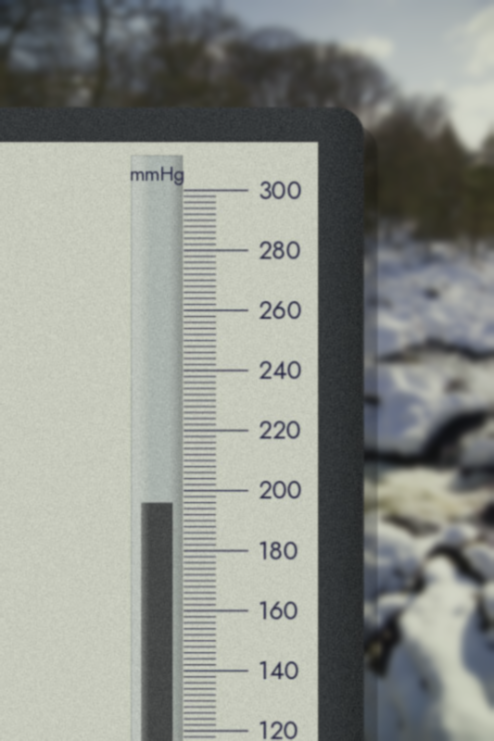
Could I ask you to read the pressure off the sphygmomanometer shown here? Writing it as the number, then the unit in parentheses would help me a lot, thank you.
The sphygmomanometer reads 196 (mmHg)
